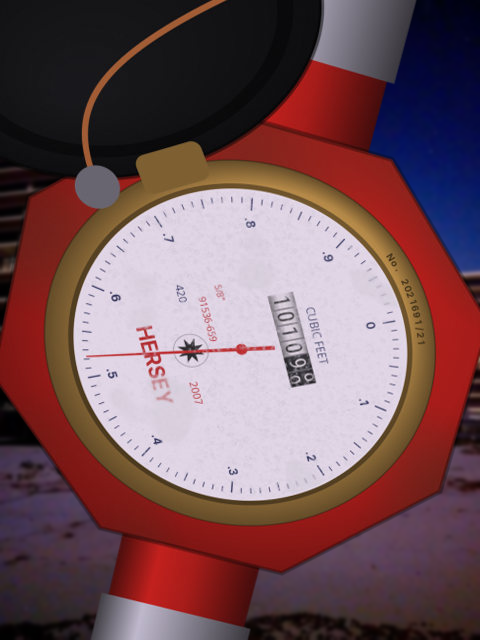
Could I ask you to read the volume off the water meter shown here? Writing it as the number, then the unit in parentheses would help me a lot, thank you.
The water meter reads 101098.52 (ft³)
